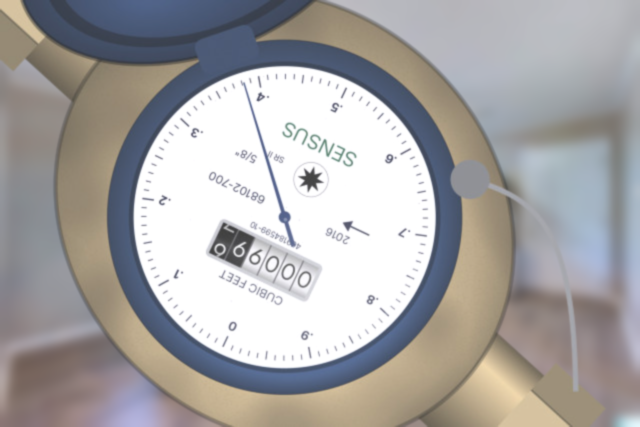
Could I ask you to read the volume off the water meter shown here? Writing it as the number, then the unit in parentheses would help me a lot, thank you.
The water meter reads 996.38 (ft³)
